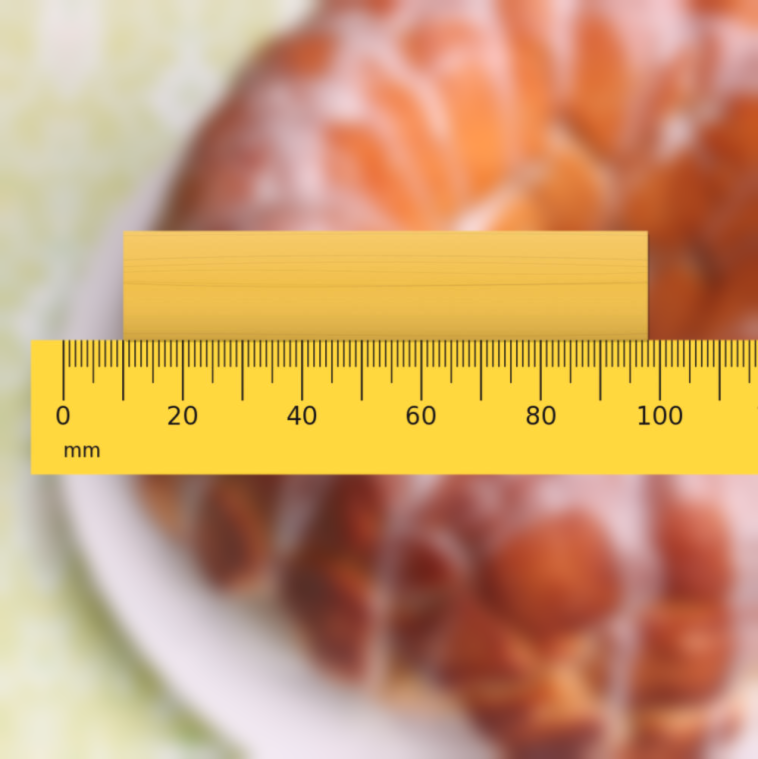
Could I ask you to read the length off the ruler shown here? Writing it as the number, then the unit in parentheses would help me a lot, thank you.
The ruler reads 88 (mm)
